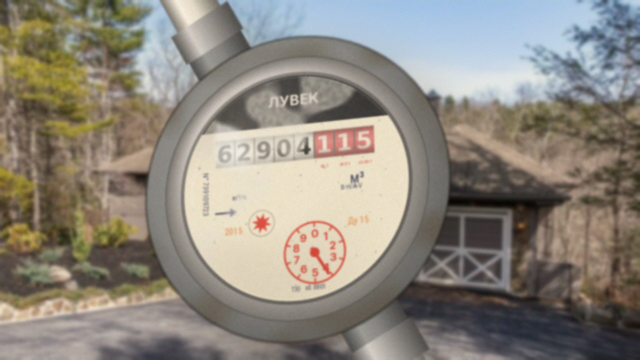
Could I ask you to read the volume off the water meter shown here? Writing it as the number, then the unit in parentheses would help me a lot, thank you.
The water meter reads 62904.1154 (m³)
